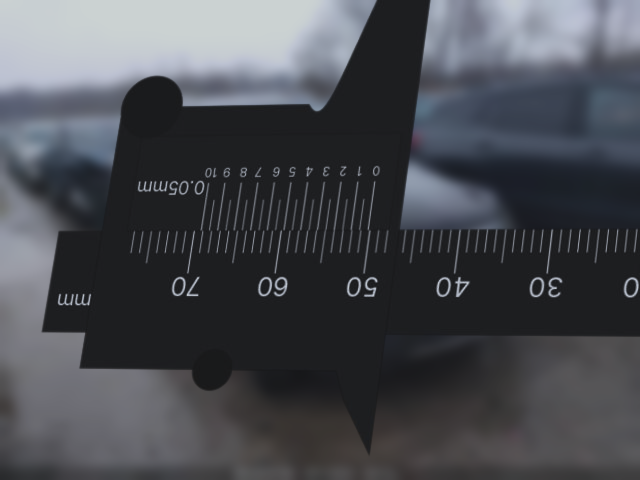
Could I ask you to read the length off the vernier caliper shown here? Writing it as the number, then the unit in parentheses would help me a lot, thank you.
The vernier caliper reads 50.2 (mm)
